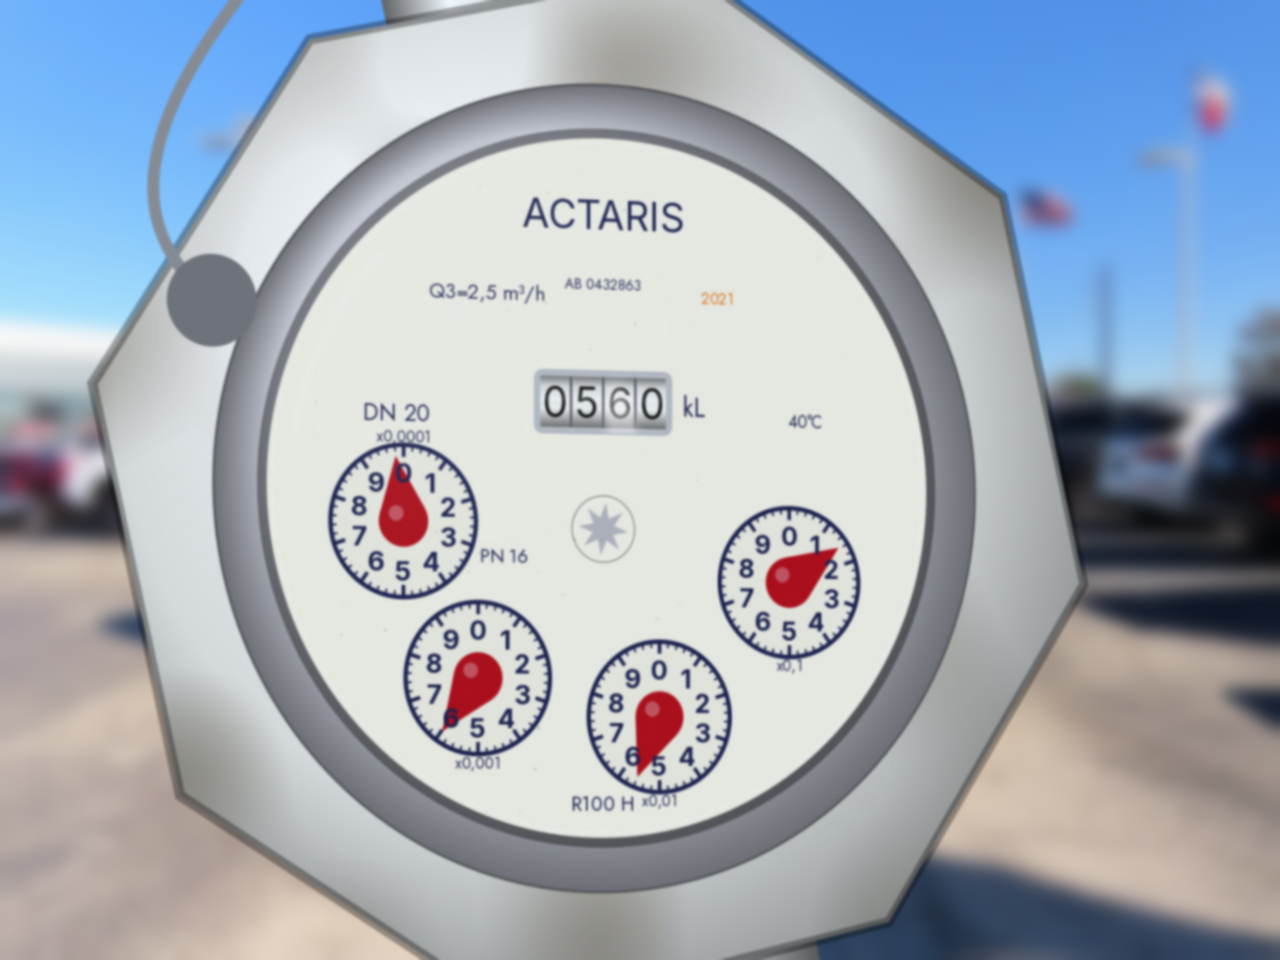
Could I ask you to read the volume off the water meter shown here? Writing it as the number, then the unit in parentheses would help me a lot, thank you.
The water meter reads 560.1559 (kL)
